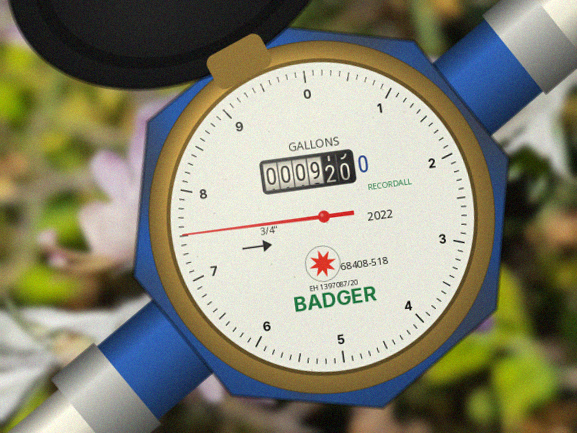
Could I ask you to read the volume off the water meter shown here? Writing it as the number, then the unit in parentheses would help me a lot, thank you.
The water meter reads 9197.5 (gal)
